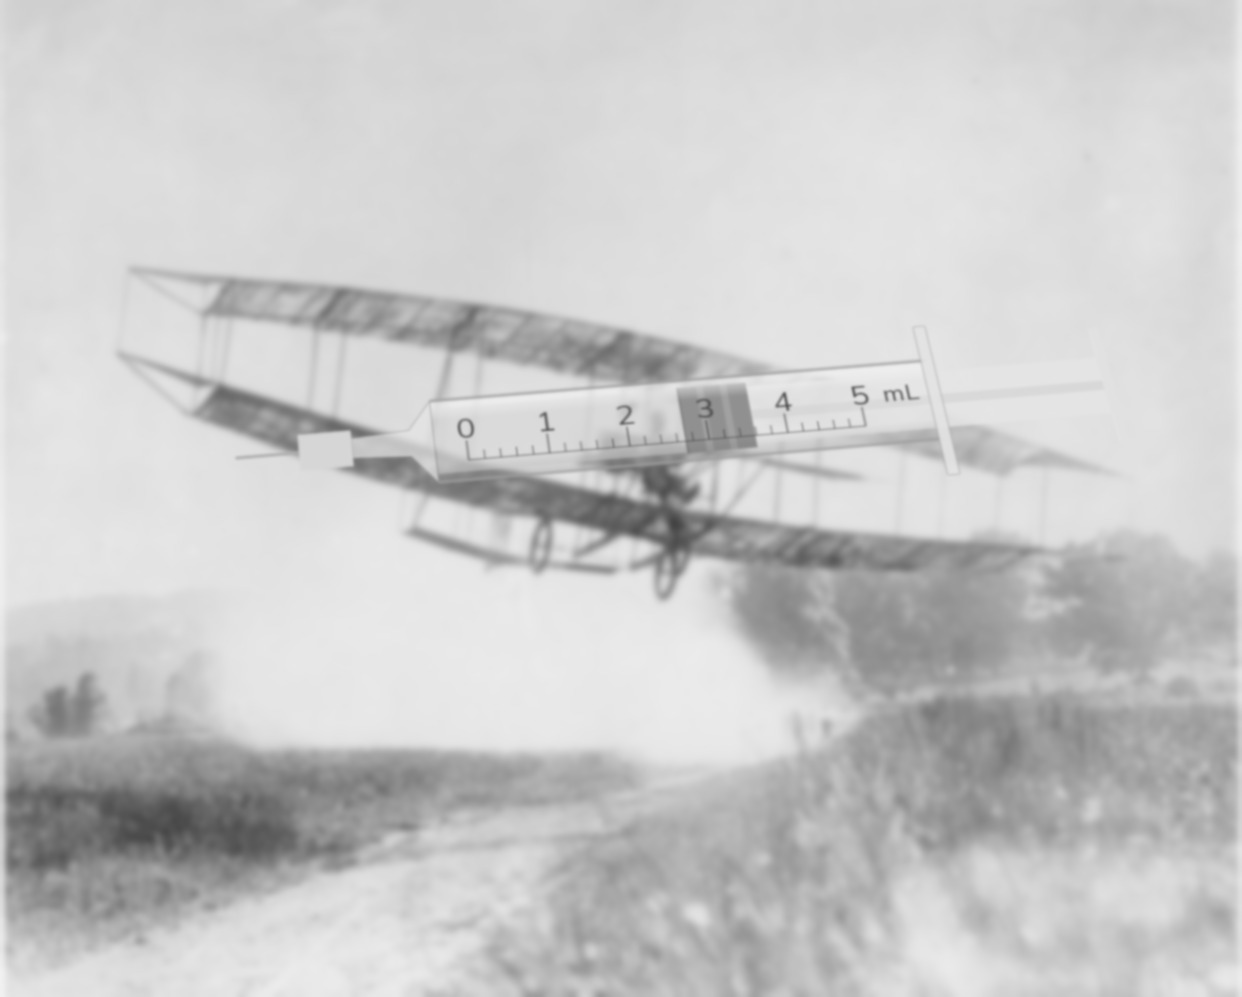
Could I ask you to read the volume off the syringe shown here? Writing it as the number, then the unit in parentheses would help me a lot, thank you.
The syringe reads 2.7 (mL)
